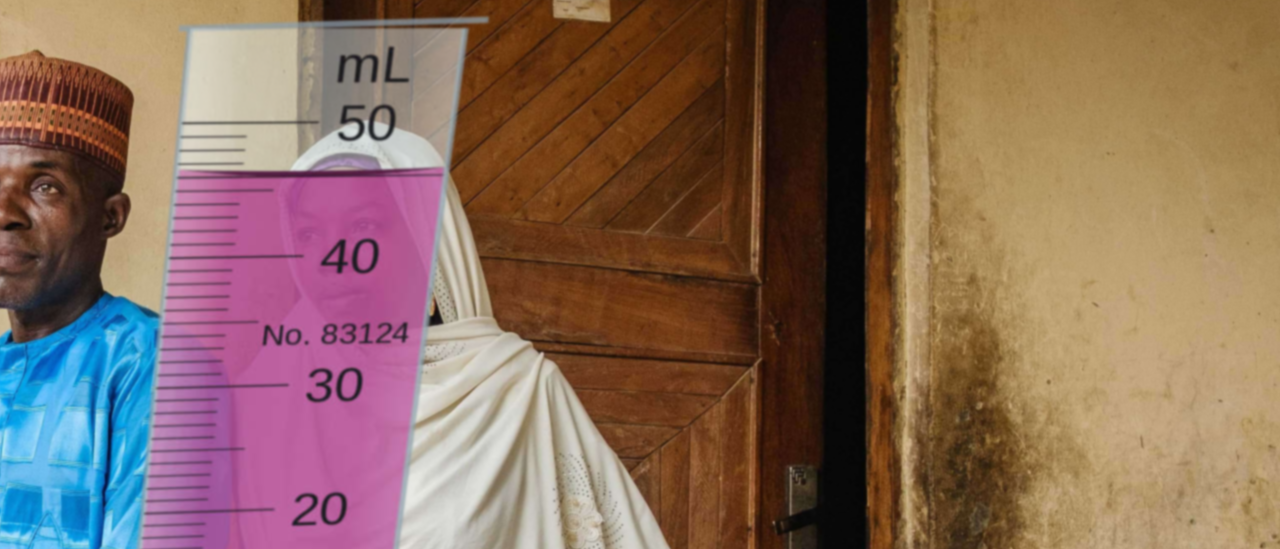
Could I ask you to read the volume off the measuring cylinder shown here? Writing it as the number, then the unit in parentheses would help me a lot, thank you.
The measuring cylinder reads 46 (mL)
